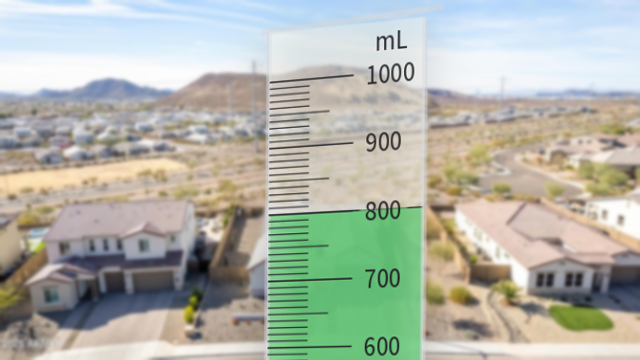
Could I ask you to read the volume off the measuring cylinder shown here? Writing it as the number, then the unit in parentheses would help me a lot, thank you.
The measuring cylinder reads 800 (mL)
